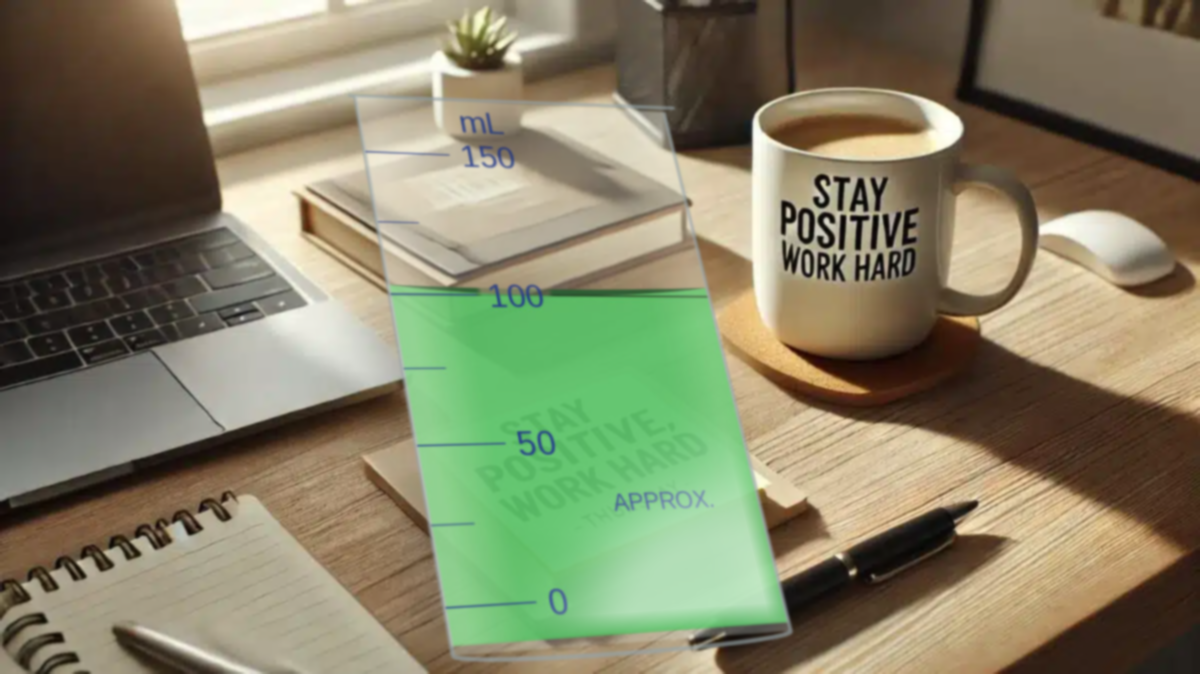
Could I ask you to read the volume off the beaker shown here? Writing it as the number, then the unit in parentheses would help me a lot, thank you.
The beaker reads 100 (mL)
